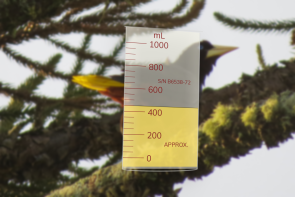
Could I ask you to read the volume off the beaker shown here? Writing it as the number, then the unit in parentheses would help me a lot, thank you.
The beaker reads 450 (mL)
